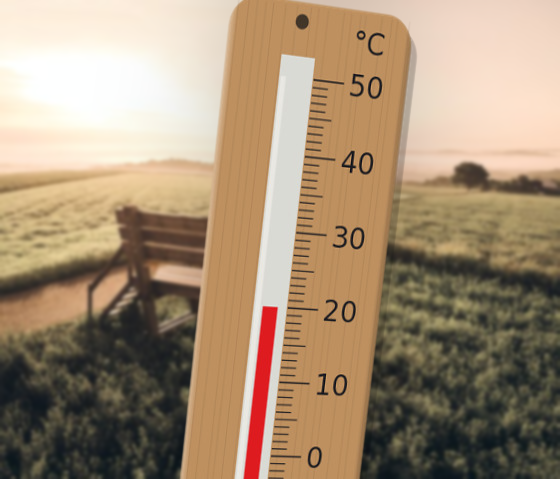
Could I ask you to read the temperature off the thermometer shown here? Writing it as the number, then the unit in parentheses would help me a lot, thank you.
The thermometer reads 20 (°C)
